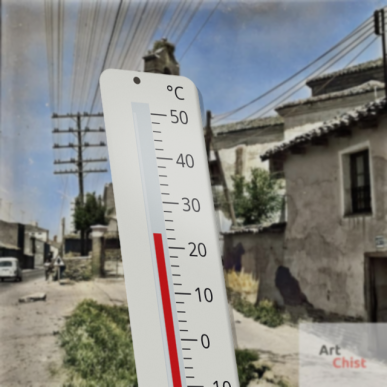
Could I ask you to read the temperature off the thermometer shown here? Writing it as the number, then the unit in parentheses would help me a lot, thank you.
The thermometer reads 23 (°C)
